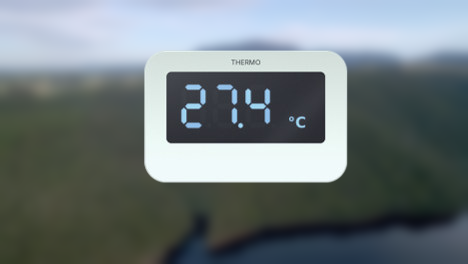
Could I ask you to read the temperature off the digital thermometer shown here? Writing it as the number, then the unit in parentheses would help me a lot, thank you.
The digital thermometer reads 27.4 (°C)
